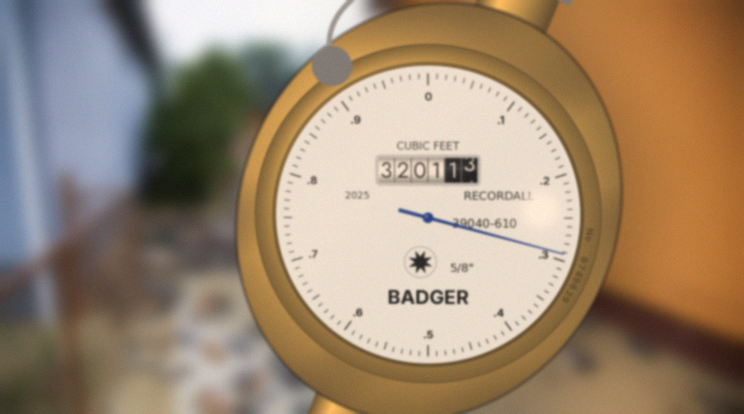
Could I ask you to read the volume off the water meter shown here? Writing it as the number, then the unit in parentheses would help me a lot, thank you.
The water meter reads 320113.29 (ft³)
